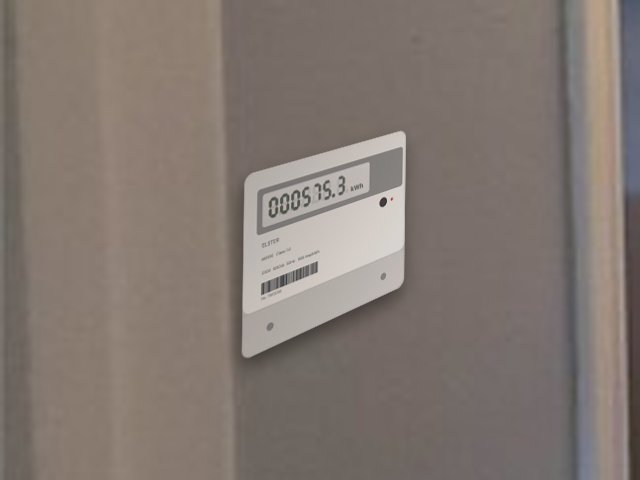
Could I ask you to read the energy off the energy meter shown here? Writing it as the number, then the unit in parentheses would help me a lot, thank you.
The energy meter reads 575.3 (kWh)
